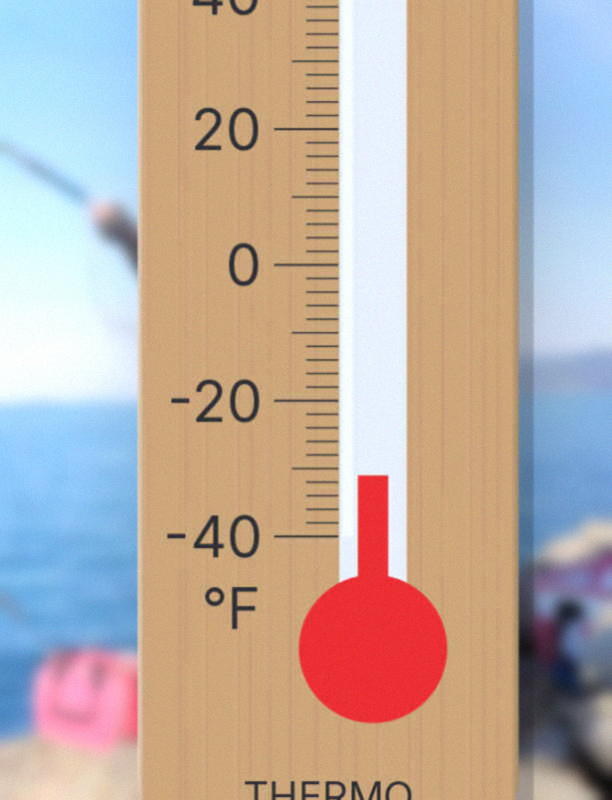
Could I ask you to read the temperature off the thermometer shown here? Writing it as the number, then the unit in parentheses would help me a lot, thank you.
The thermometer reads -31 (°F)
